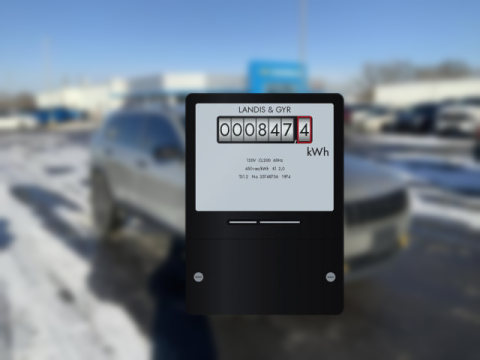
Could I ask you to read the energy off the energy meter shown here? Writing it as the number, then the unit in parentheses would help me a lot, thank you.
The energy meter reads 847.4 (kWh)
